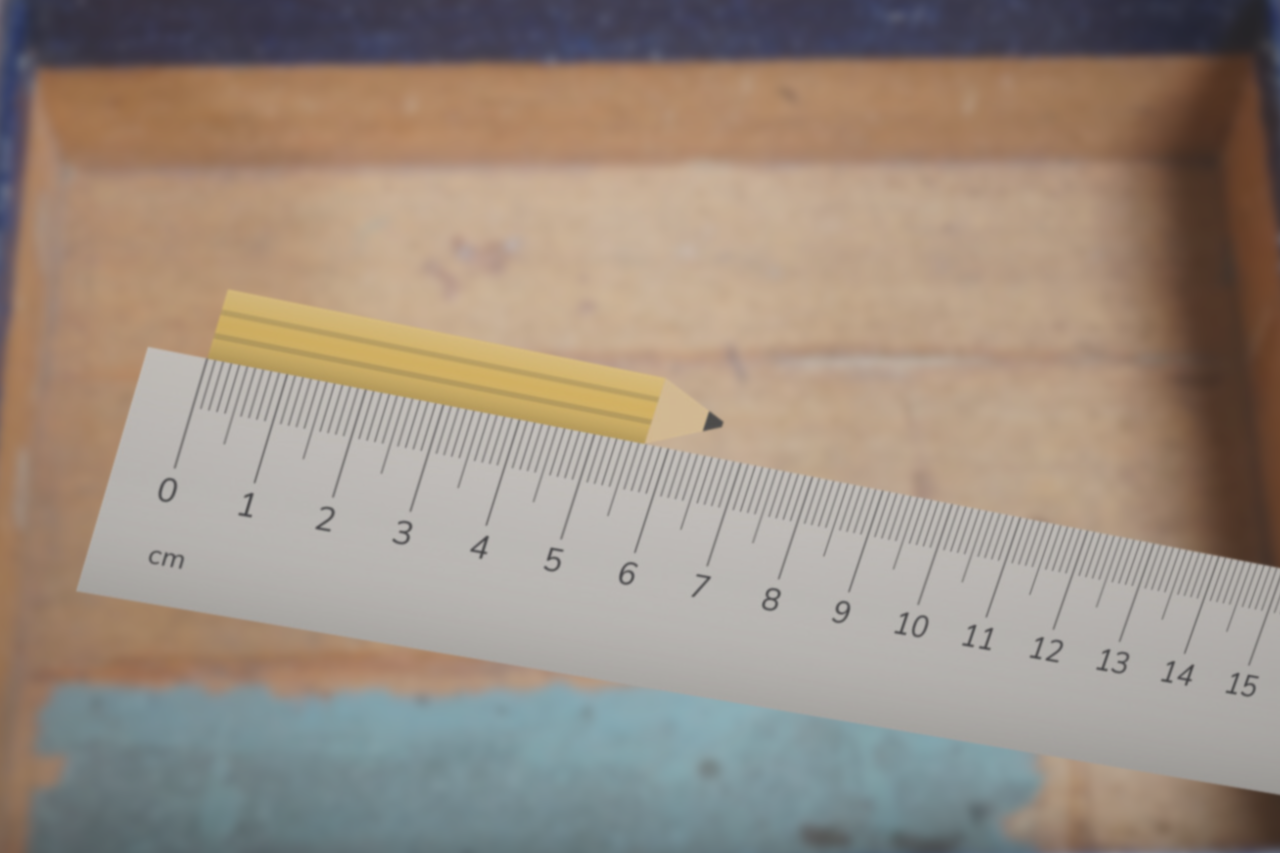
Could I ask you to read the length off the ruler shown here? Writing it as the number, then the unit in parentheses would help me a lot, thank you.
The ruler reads 6.6 (cm)
